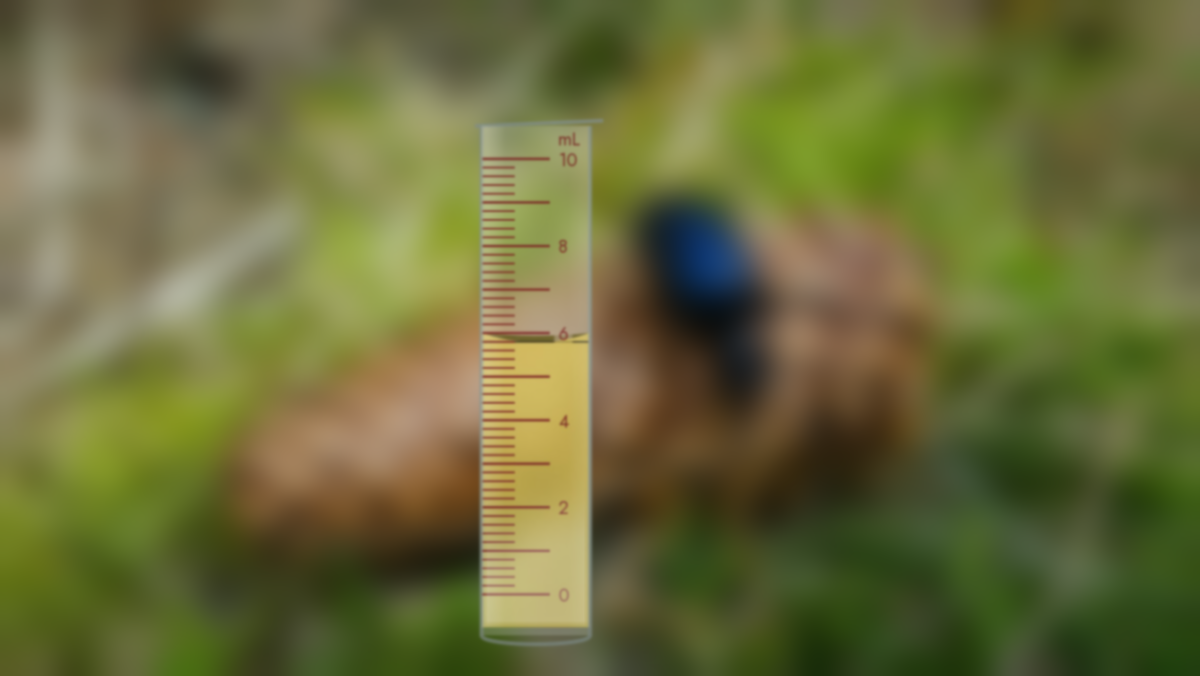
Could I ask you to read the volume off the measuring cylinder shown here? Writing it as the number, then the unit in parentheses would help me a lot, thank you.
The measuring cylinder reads 5.8 (mL)
